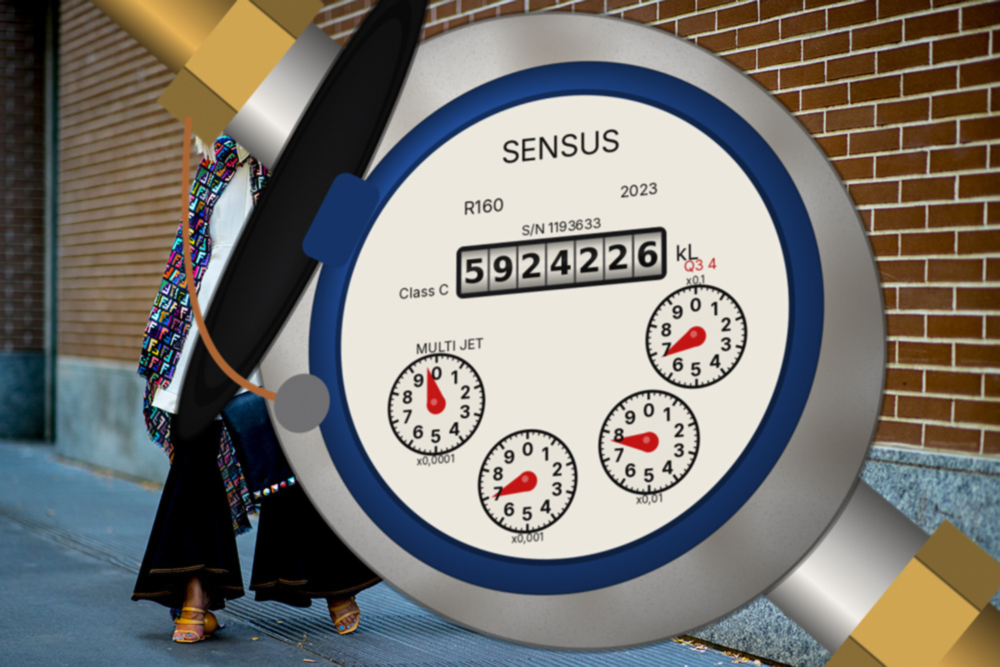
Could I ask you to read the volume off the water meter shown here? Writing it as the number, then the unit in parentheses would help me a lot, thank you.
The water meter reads 5924226.6769 (kL)
